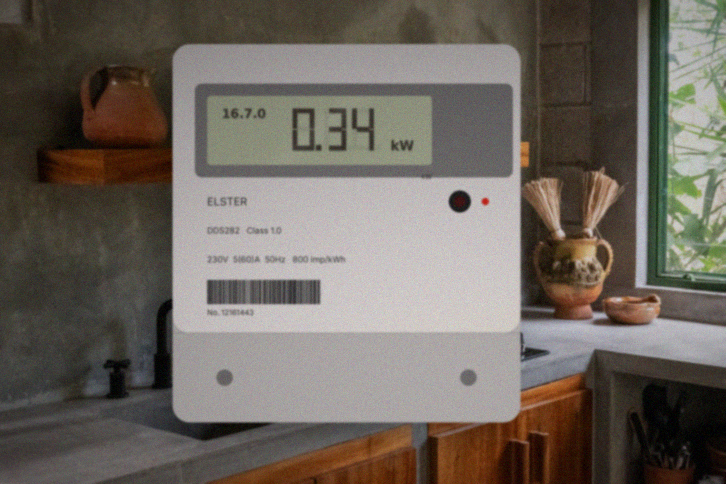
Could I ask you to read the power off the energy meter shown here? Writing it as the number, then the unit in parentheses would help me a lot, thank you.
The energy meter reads 0.34 (kW)
